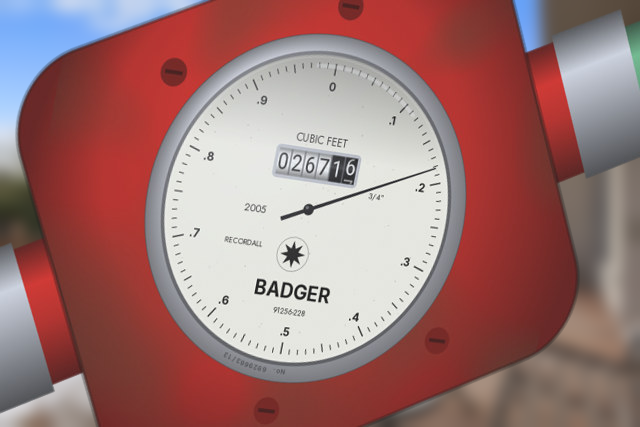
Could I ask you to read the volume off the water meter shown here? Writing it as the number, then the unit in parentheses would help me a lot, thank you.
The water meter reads 26716.18 (ft³)
